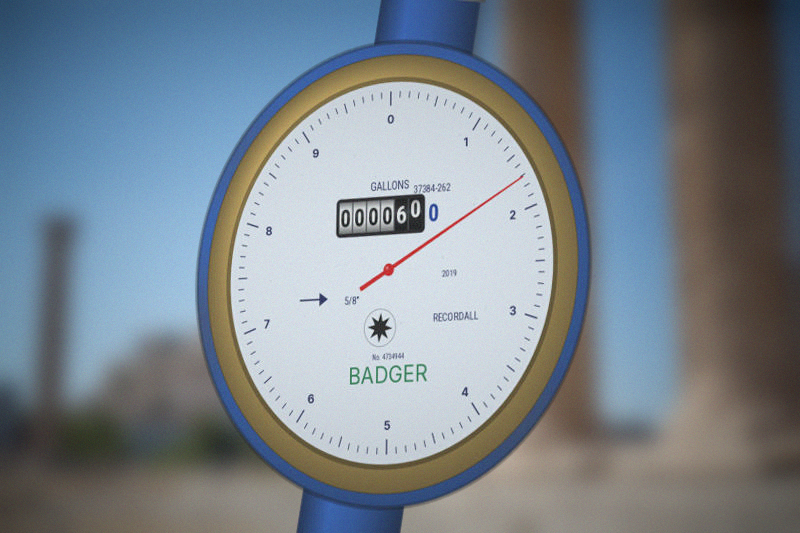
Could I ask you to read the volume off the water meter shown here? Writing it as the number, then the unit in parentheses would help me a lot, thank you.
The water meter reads 601.7 (gal)
